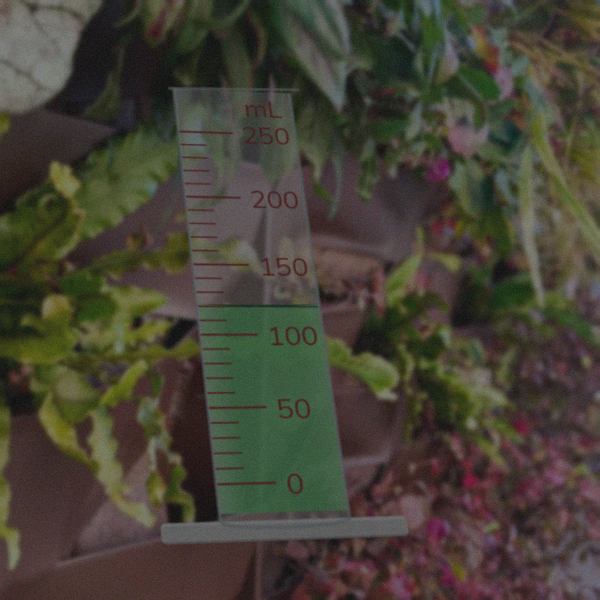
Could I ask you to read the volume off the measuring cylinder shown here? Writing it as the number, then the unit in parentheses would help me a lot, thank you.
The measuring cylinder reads 120 (mL)
